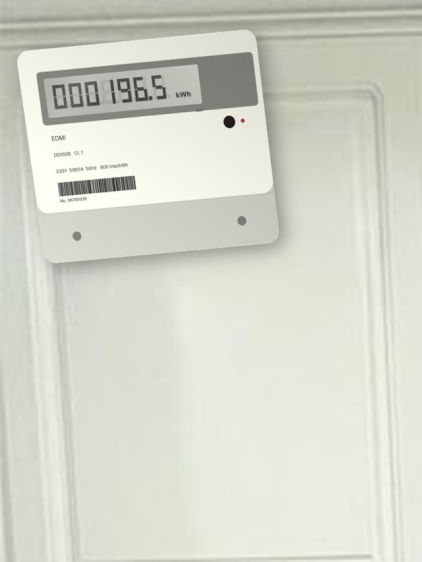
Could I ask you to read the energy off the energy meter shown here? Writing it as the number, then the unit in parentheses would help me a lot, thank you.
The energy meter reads 196.5 (kWh)
